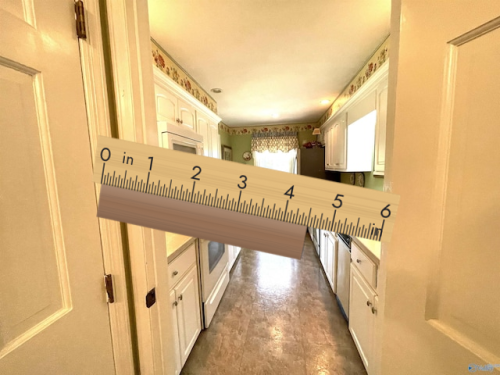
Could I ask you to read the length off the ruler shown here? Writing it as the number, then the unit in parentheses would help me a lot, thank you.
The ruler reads 4.5 (in)
